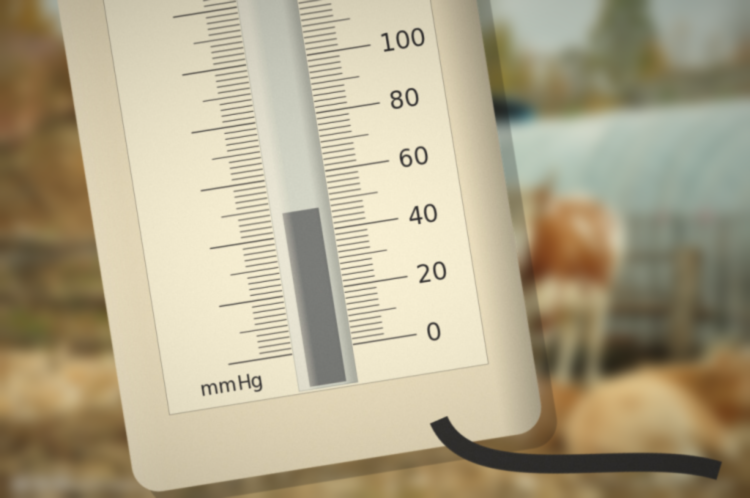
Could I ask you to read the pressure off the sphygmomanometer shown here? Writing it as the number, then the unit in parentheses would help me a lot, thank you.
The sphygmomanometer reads 48 (mmHg)
